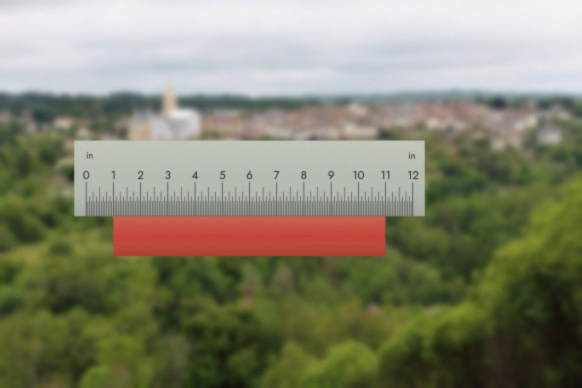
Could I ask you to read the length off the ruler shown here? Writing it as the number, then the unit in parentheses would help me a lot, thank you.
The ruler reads 10 (in)
